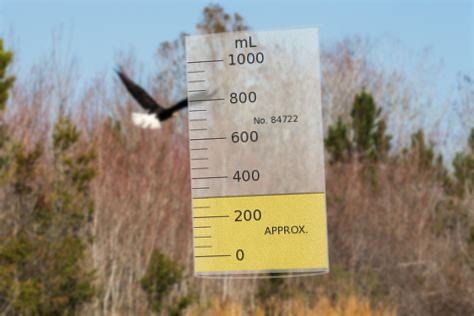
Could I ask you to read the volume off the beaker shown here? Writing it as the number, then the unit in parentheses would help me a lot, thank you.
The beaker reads 300 (mL)
